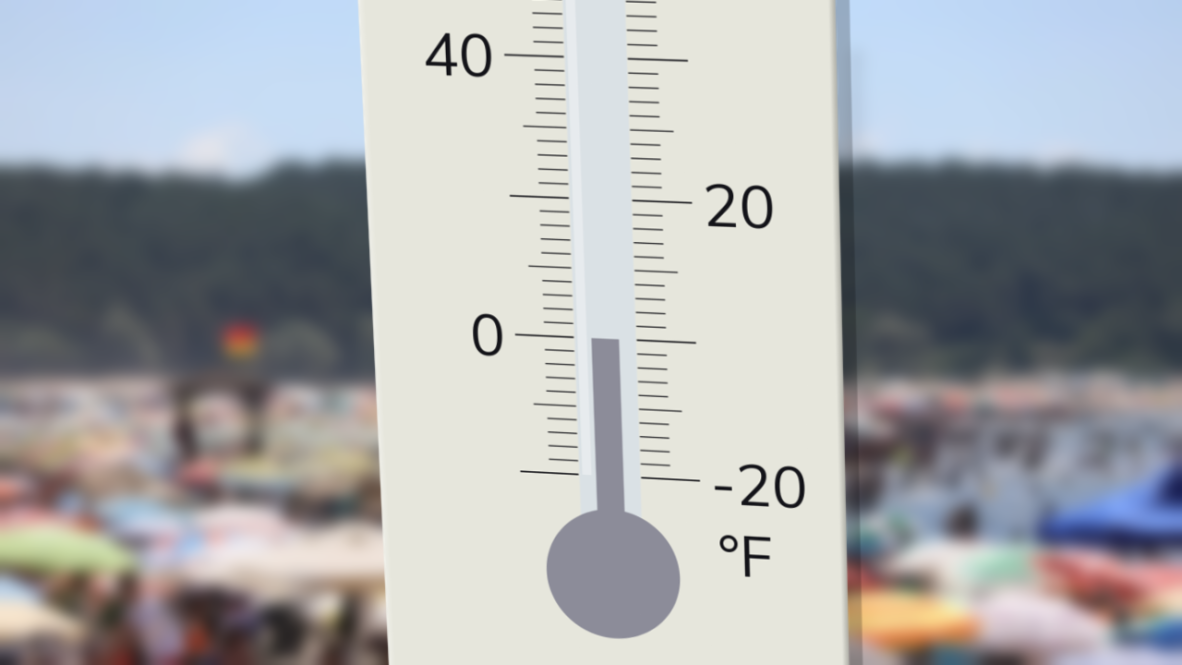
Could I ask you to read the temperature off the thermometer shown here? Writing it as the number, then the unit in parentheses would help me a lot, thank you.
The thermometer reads 0 (°F)
